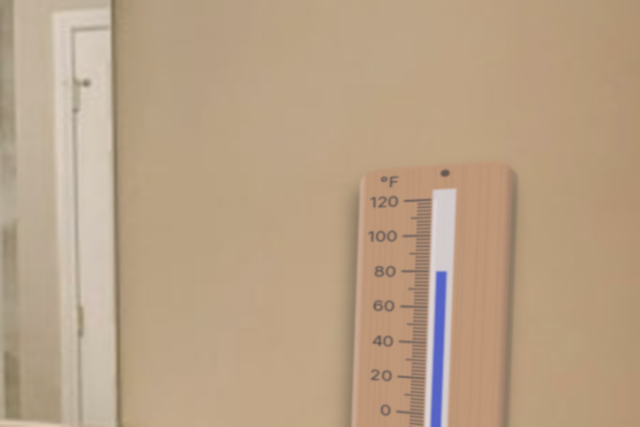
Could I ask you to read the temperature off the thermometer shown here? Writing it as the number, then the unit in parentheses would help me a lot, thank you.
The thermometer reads 80 (°F)
